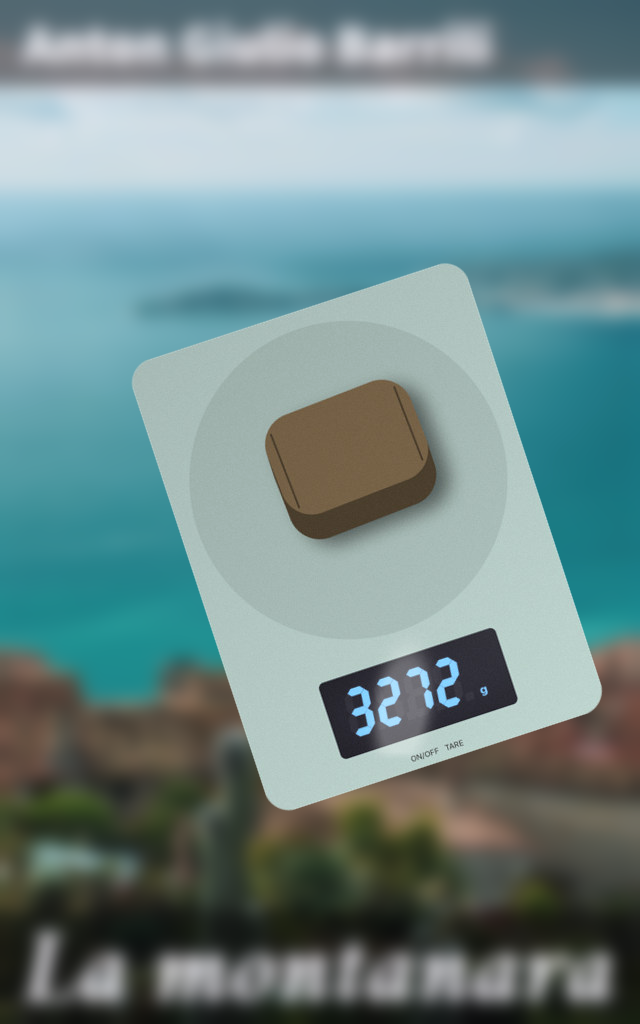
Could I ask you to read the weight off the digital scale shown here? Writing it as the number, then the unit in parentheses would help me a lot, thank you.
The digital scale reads 3272 (g)
